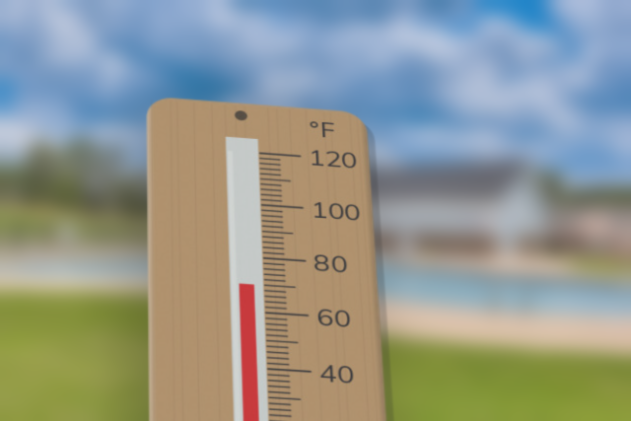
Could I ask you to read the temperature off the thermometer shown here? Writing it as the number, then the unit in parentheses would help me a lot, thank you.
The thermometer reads 70 (°F)
